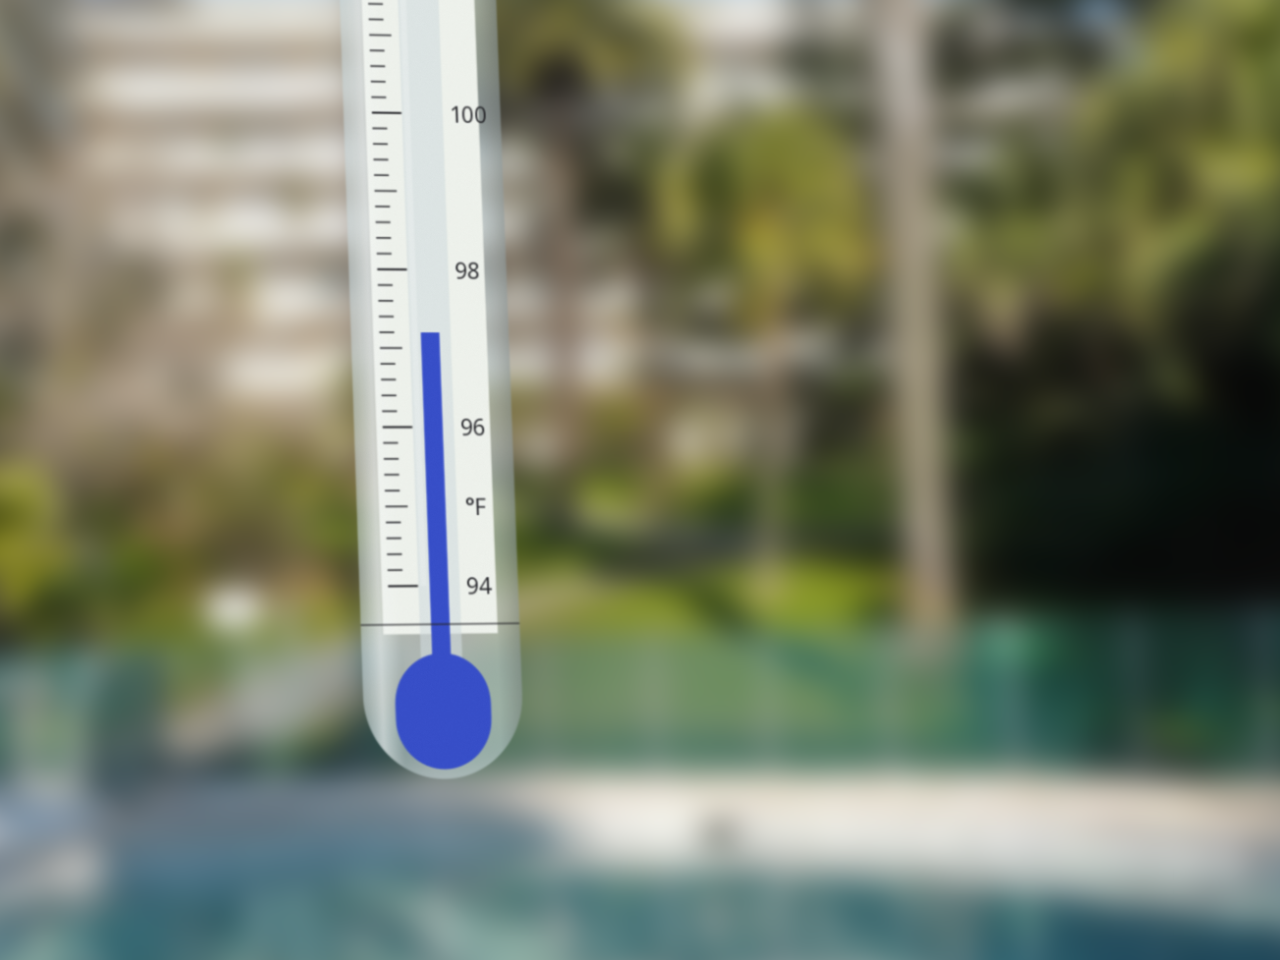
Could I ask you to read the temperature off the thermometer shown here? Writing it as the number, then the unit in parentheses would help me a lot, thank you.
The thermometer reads 97.2 (°F)
